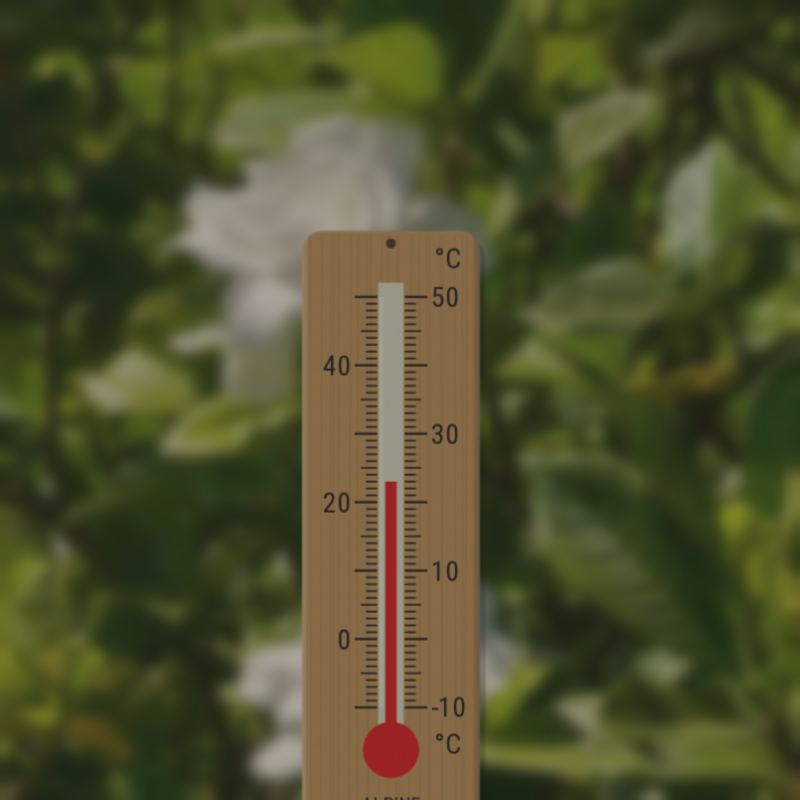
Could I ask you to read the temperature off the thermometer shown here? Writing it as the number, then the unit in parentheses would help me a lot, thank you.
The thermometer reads 23 (°C)
